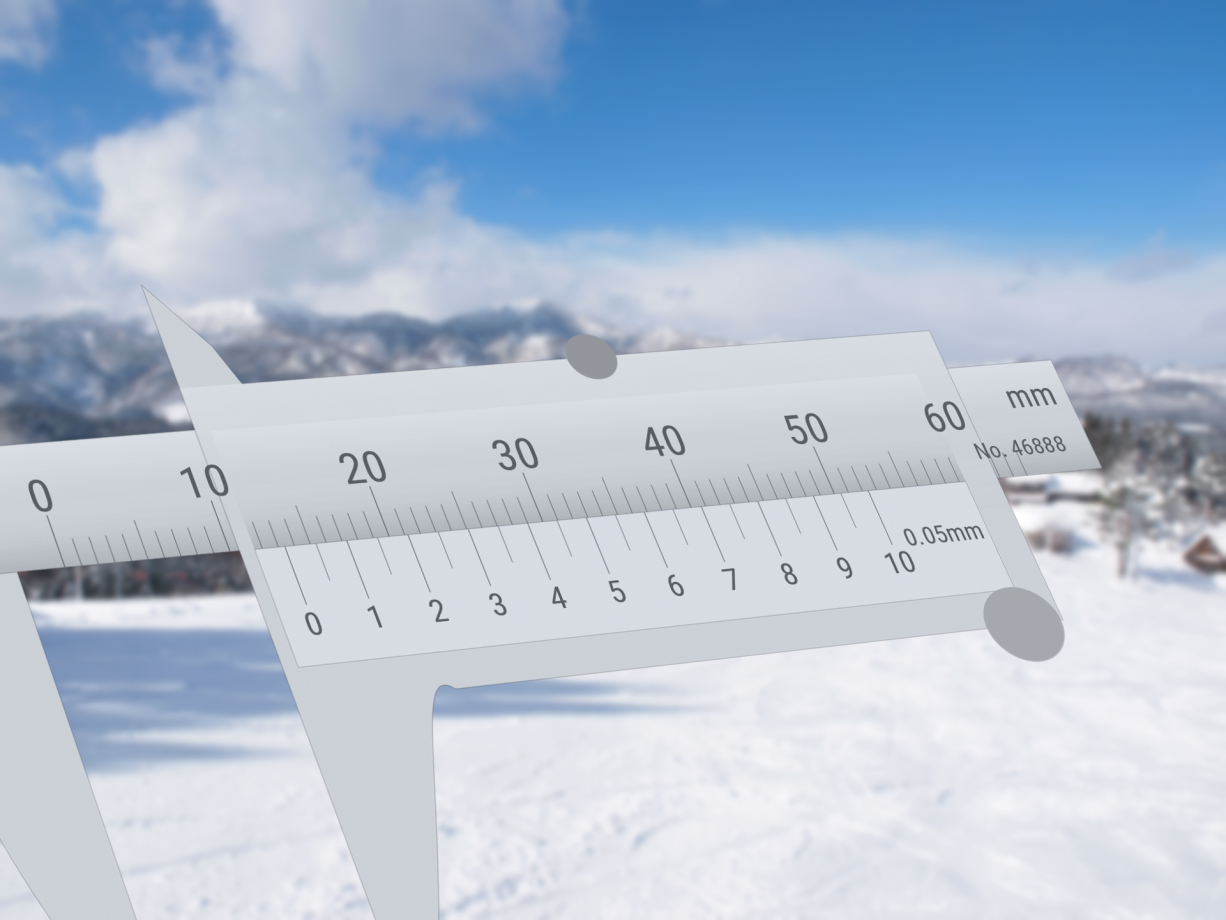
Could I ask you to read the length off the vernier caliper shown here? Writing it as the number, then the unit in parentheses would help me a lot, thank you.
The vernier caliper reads 13.4 (mm)
